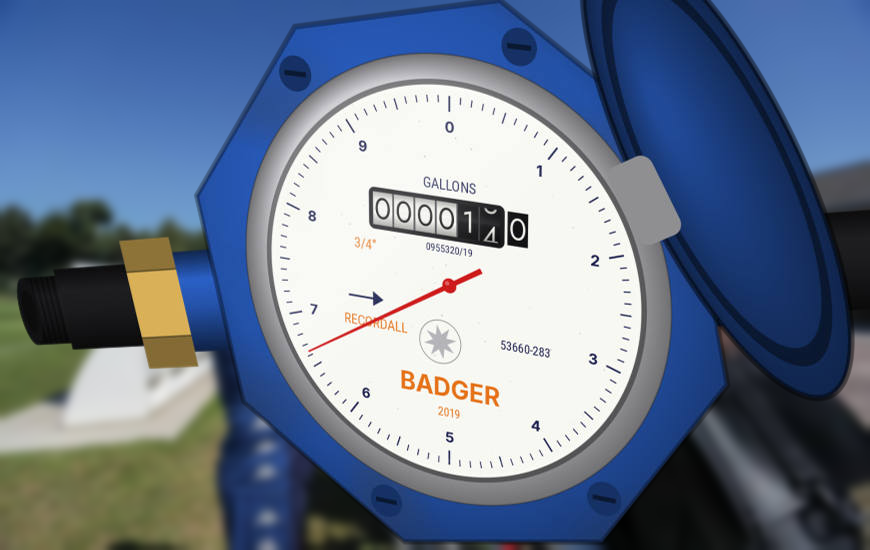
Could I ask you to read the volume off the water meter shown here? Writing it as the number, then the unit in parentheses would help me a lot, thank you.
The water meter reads 136.6 (gal)
